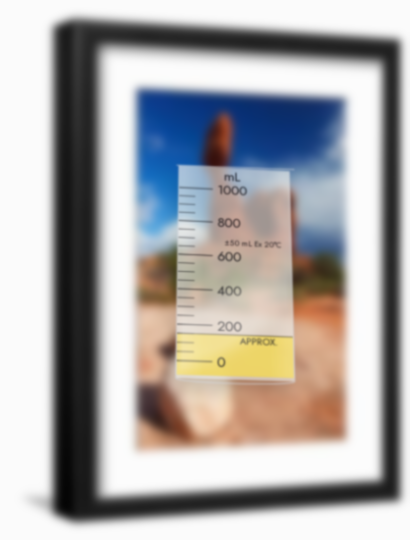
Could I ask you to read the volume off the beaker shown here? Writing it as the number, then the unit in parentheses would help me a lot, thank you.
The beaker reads 150 (mL)
